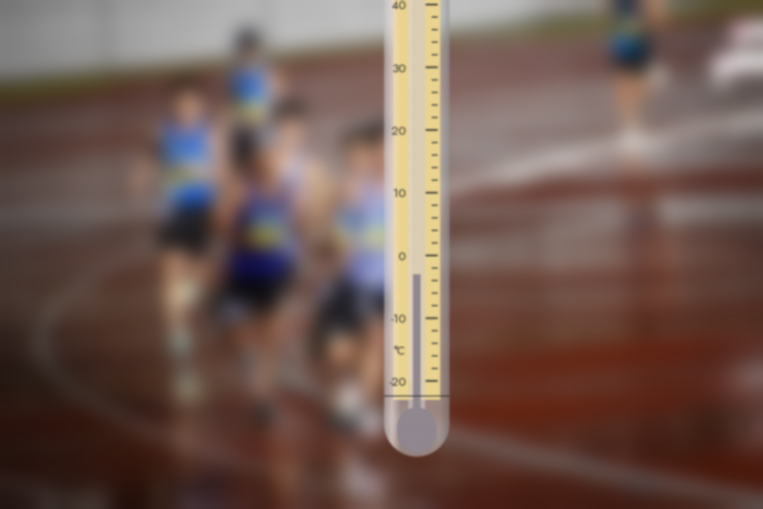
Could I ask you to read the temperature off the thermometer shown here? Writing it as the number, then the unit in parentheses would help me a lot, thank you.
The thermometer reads -3 (°C)
